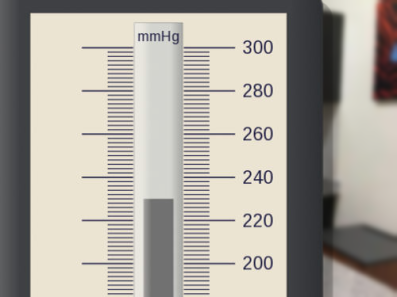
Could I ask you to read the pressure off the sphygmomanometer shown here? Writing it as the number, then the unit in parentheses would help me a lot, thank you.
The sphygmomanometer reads 230 (mmHg)
